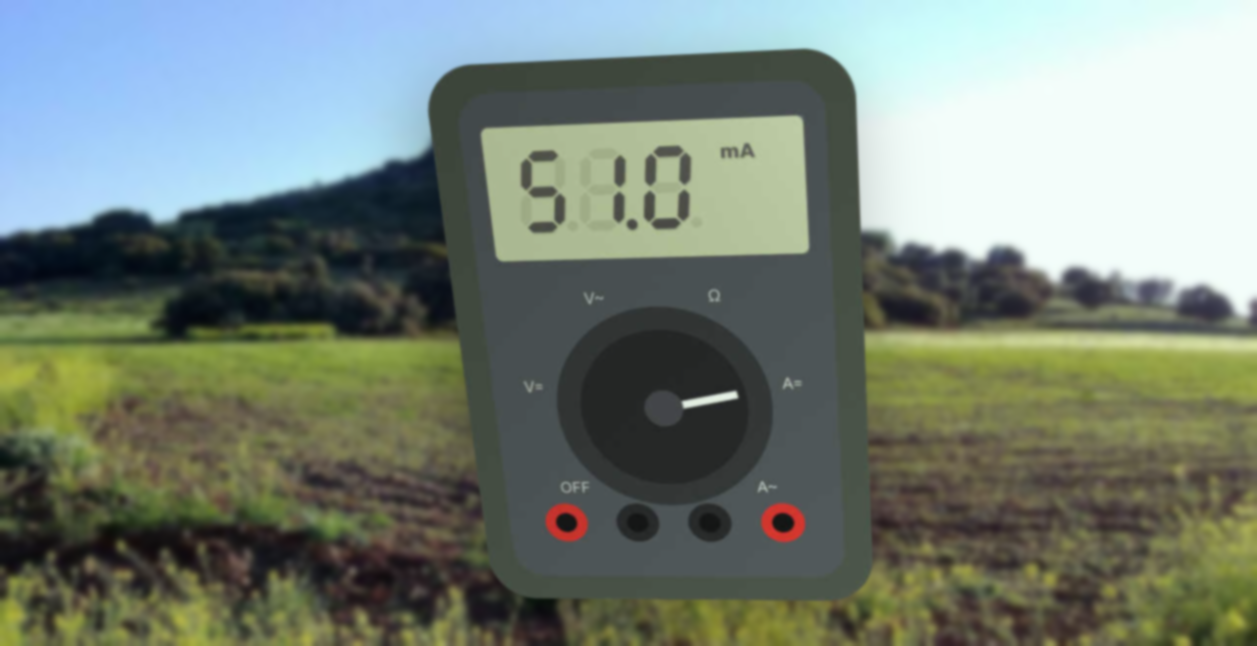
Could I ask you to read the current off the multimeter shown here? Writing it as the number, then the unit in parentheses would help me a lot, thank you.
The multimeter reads 51.0 (mA)
